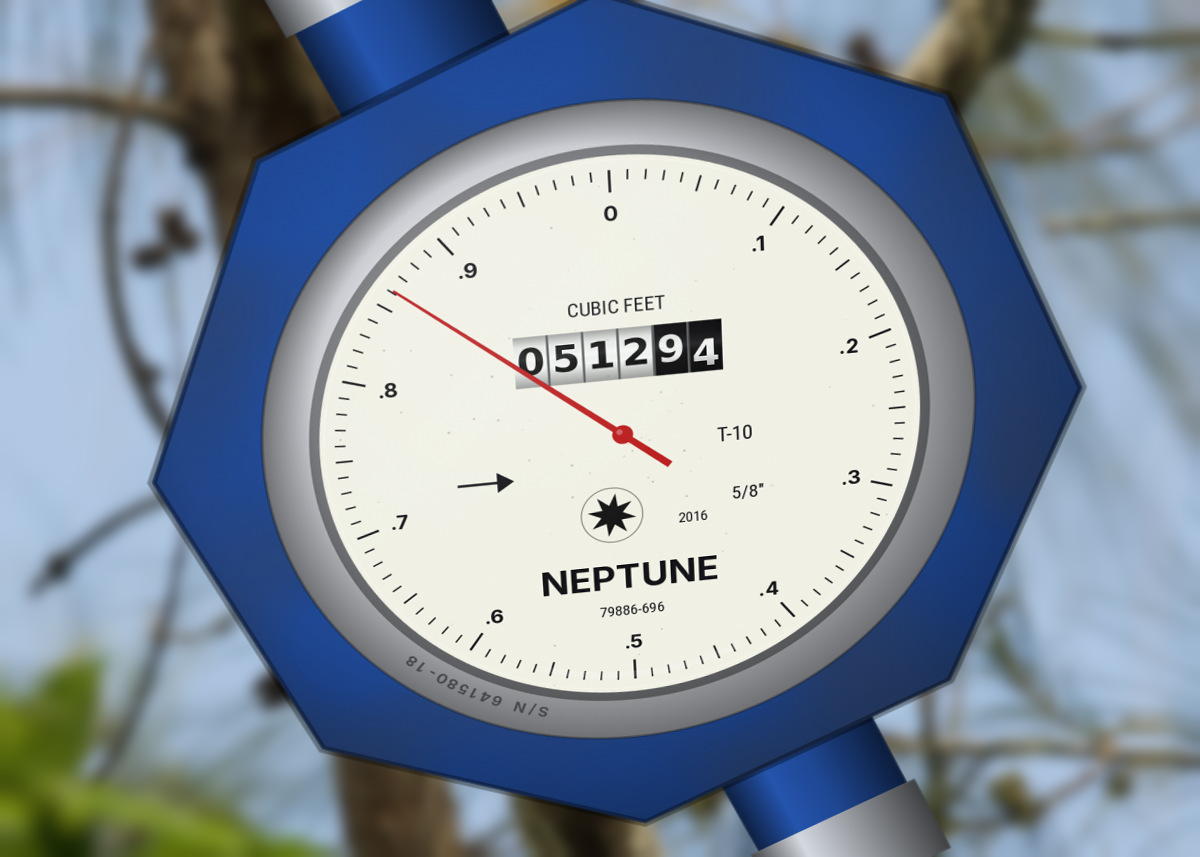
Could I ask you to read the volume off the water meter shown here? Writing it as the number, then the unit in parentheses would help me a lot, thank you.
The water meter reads 51293.86 (ft³)
